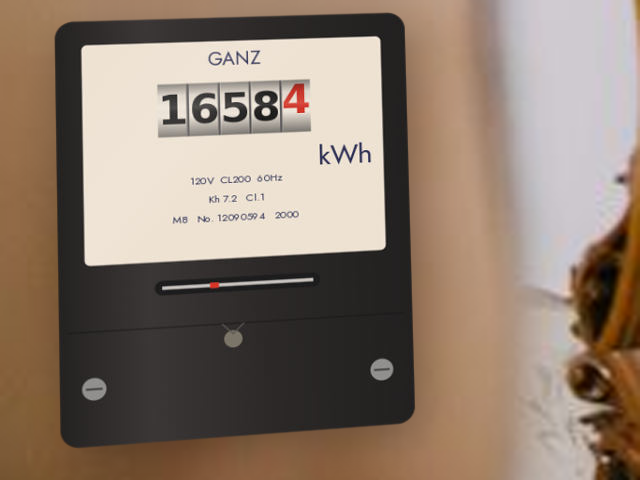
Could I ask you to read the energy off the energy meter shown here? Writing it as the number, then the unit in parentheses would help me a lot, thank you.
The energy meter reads 1658.4 (kWh)
